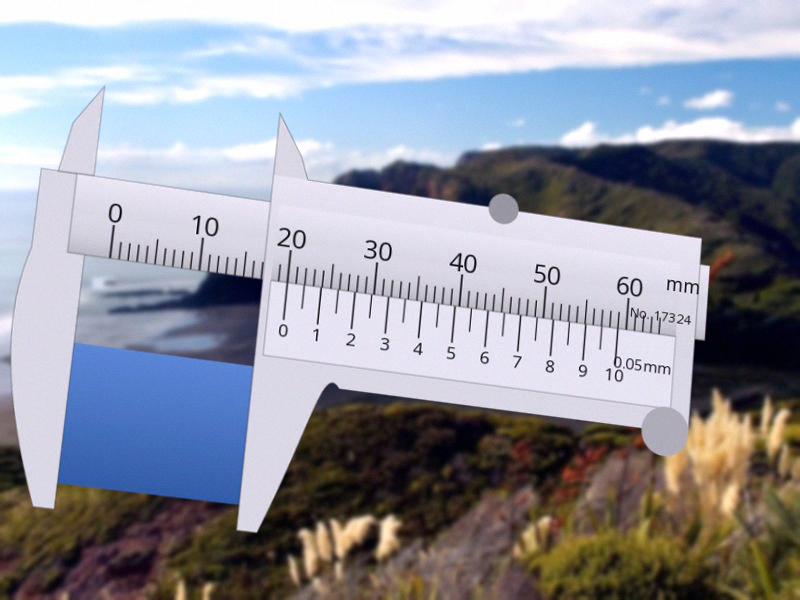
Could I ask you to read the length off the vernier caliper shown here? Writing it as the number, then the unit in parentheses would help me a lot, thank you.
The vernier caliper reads 20.0 (mm)
